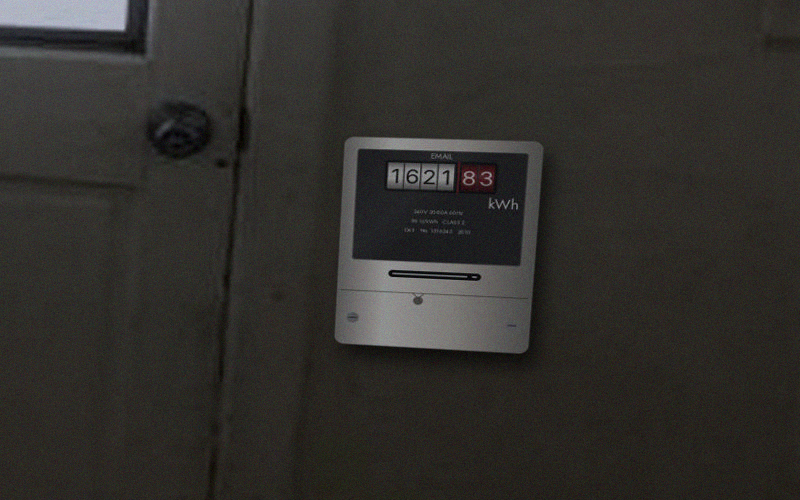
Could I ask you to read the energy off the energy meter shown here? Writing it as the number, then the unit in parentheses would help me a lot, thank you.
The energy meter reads 1621.83 (kWh)
